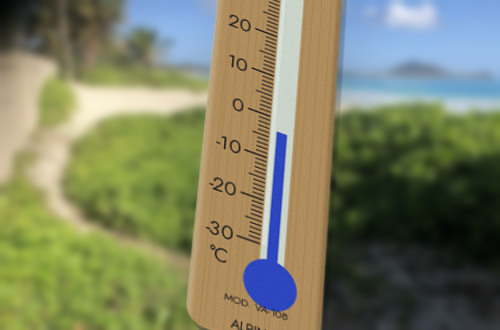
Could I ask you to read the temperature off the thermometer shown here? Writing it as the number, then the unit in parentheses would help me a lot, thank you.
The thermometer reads -3 (°C)
